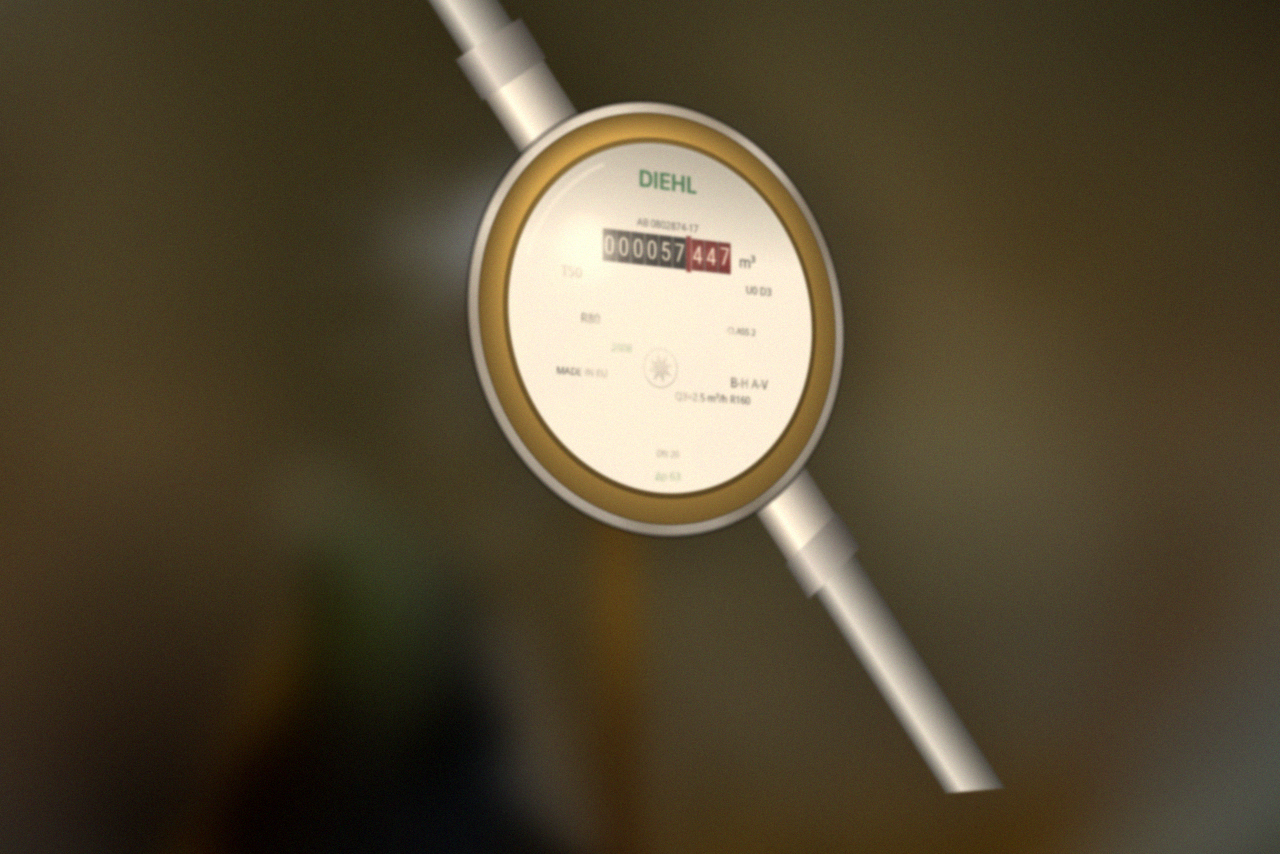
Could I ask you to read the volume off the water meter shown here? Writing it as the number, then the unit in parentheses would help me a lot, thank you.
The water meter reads 57.447 (m³)
